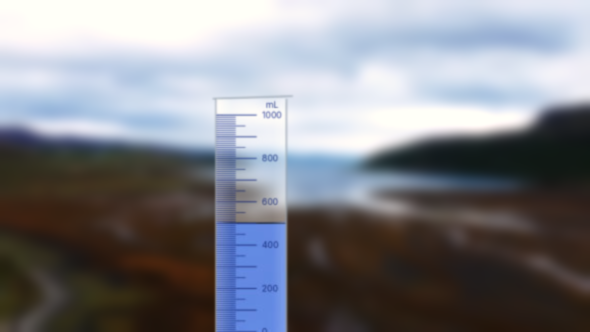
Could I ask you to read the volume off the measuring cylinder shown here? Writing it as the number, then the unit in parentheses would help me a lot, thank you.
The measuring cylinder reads 500 (mL)
